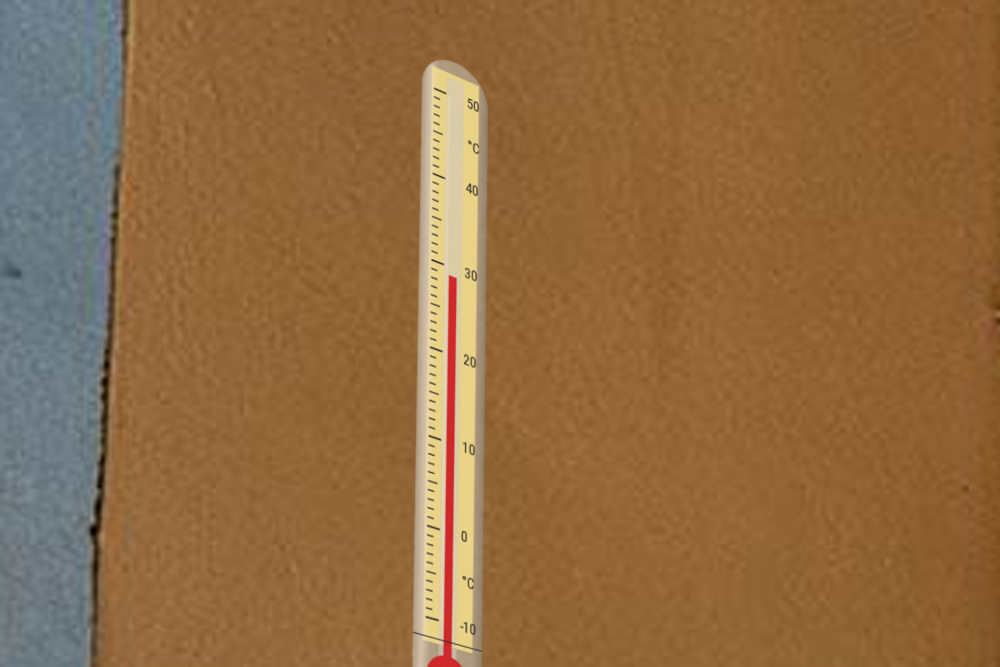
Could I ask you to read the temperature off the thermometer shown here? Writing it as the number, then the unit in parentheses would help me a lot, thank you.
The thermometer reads 29 (°C)
